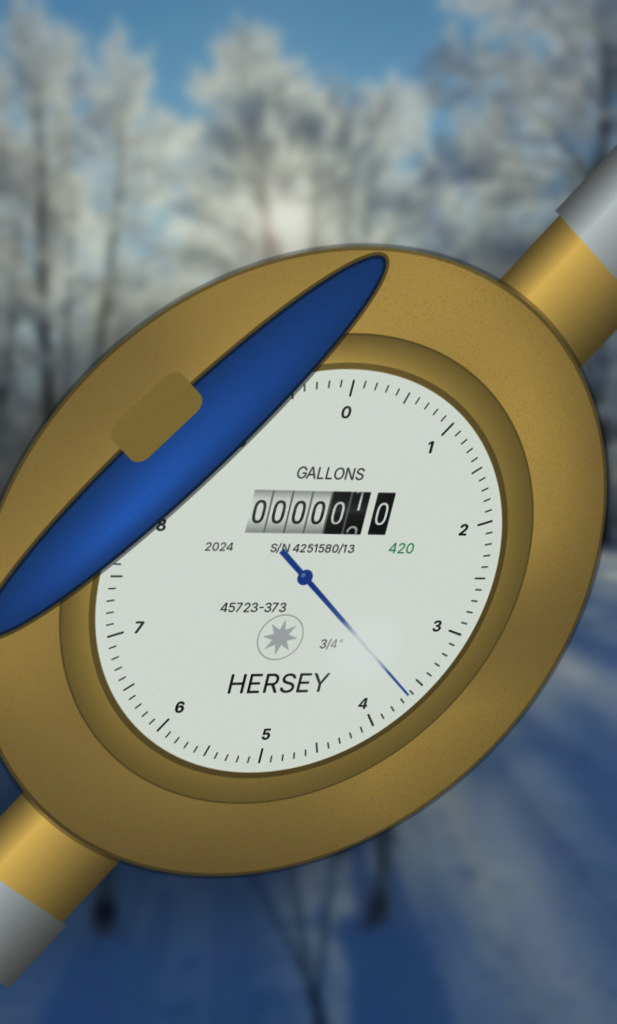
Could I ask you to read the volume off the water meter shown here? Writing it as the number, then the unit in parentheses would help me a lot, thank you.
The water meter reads 13.6 (gal)
